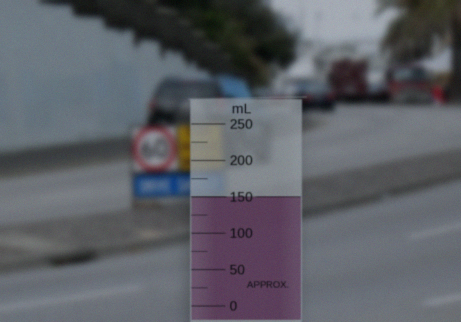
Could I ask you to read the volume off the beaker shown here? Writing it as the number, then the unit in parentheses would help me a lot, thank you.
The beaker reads 150 (mL)
